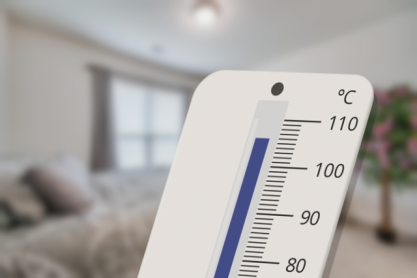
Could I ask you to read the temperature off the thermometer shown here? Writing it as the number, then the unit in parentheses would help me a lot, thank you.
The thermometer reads 106 (°C)
